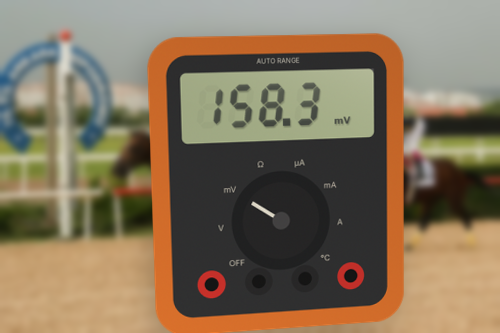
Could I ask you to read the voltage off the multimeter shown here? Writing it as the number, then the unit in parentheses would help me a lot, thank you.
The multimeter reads 158.3 (mV)
